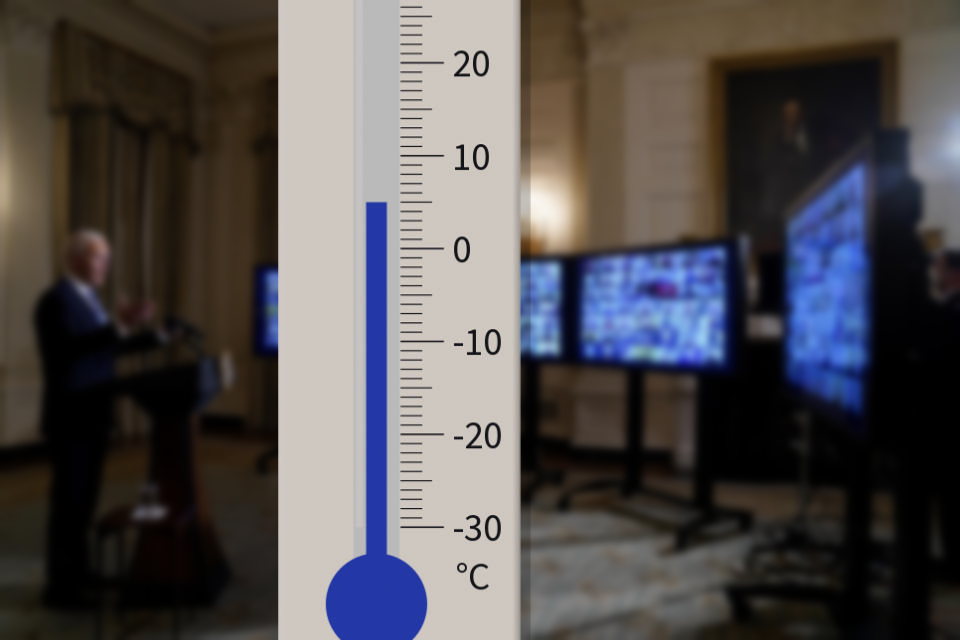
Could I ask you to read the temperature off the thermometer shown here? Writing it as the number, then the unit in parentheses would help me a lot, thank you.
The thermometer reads 5 (°C)
